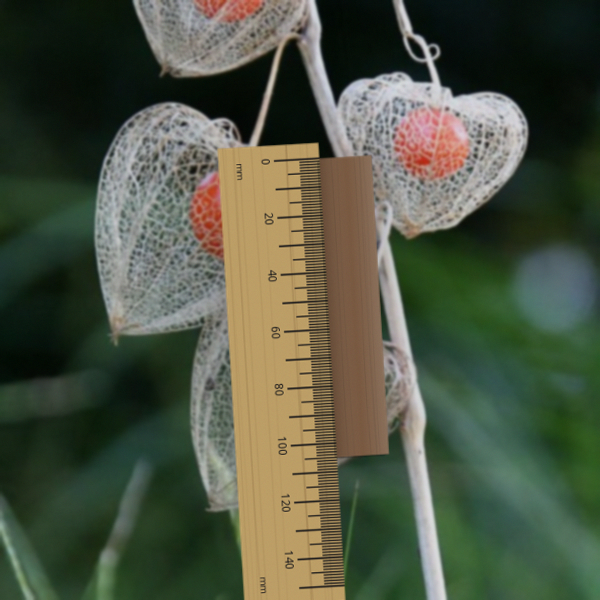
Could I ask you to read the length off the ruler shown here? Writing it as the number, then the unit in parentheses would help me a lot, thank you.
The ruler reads 105 (mm)
